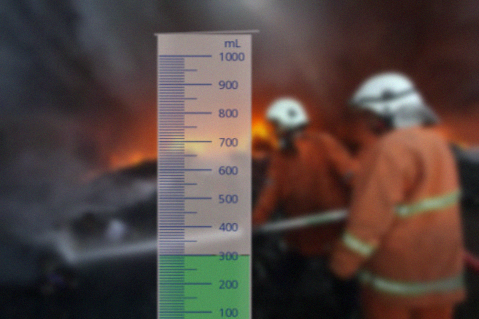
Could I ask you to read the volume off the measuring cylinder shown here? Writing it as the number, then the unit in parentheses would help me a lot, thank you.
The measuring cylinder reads 300 (mL)
